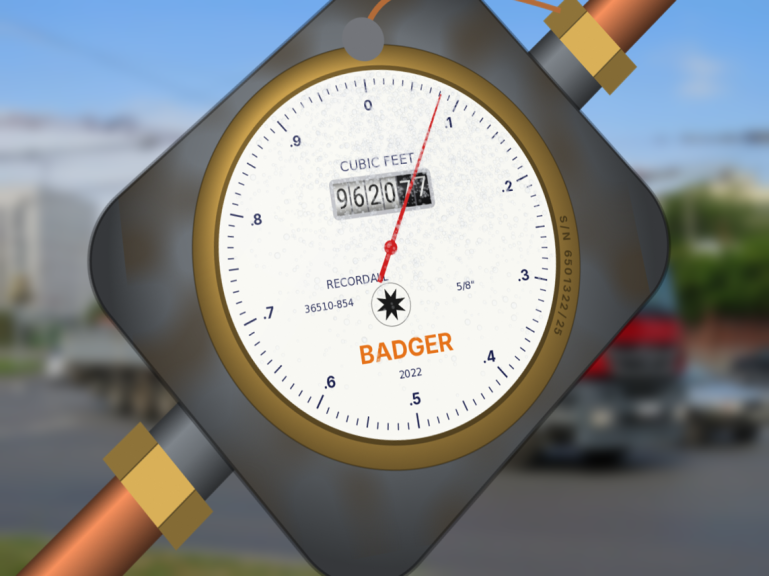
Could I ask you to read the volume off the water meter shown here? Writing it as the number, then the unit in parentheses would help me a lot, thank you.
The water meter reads 962077.08 (ft³)
